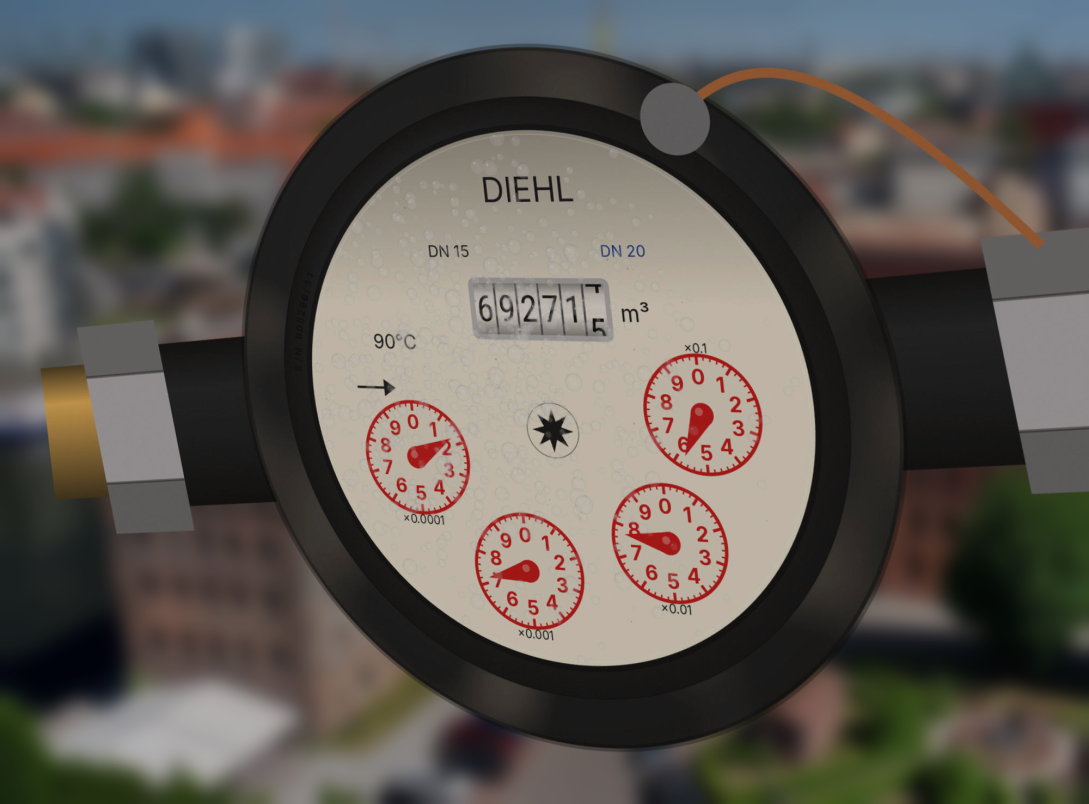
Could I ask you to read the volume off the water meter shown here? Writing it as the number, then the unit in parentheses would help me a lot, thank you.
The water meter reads 692714.5771 (m³)
